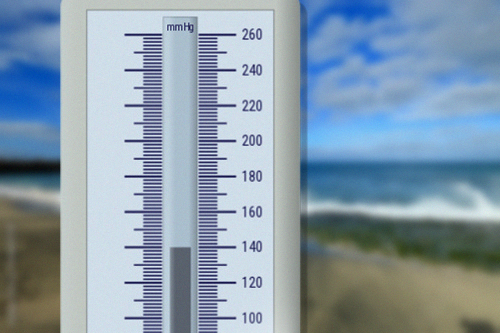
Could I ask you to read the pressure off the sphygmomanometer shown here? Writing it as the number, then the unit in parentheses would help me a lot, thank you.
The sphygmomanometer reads 140 (mmHg)
